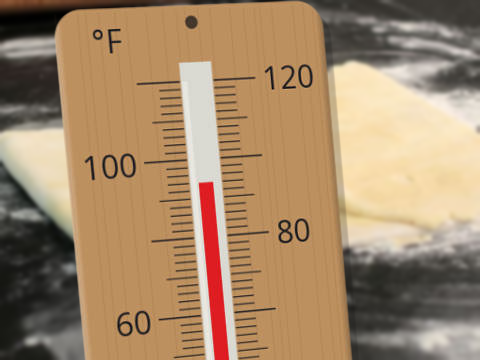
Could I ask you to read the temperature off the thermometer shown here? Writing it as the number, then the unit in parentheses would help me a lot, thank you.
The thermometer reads 94 (°F)
